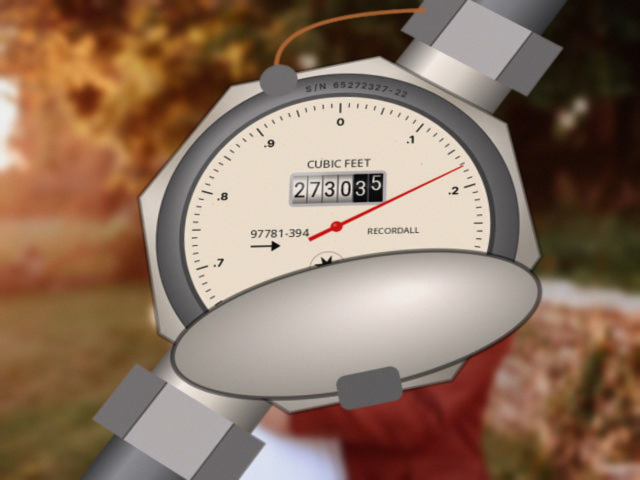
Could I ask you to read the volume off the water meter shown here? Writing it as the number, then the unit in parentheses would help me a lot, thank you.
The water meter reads 273035.17 (ft³)
